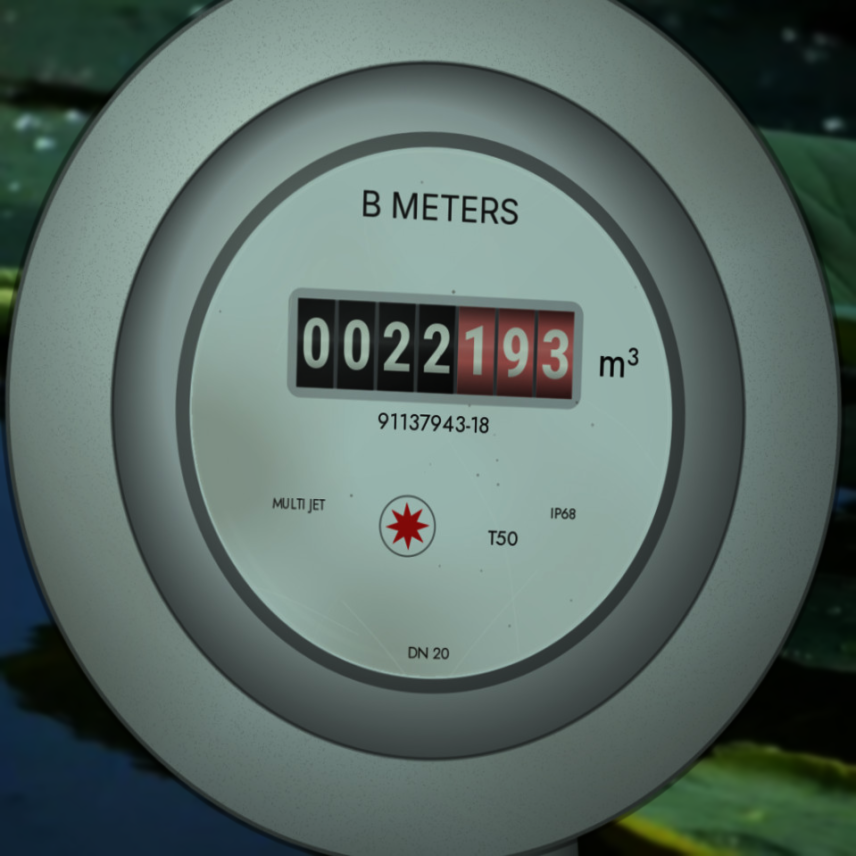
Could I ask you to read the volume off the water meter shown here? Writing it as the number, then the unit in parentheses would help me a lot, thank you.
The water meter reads 22.193 (m³)
